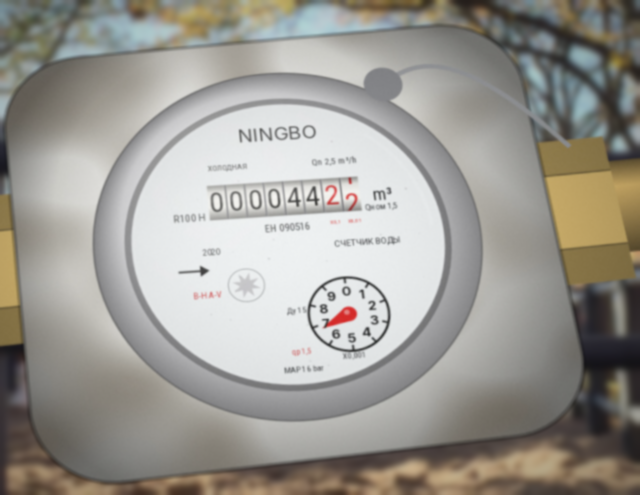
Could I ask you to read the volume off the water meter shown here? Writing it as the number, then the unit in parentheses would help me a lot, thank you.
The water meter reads 44.216 (m³)
